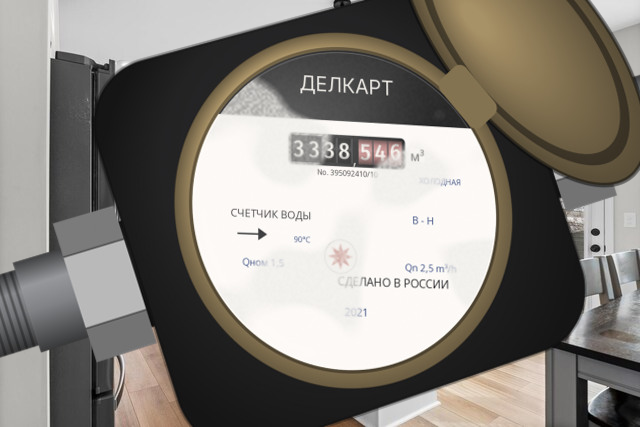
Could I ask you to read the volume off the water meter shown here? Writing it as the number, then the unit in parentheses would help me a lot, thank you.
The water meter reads 3338.546 (m³)
